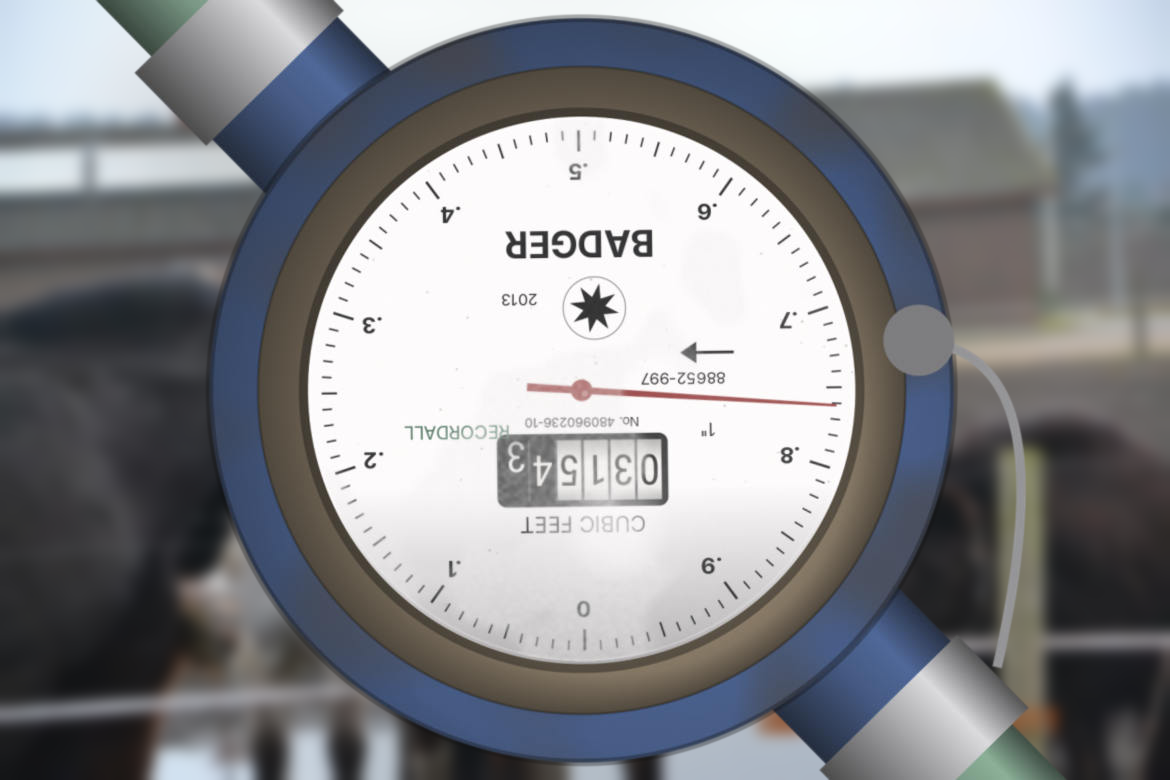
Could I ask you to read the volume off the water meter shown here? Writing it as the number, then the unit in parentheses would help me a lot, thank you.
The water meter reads 31542.76 (ft³)
